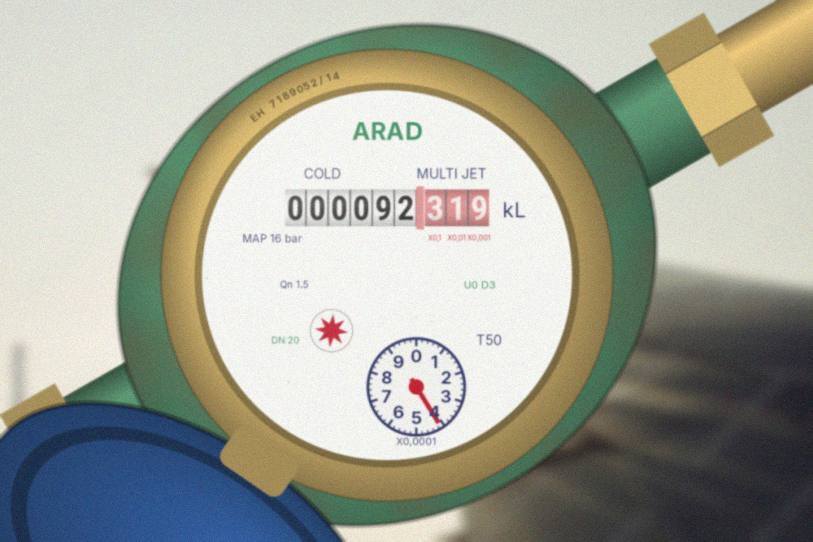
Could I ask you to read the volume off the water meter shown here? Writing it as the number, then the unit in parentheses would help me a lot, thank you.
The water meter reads 92.3194 (kL)
